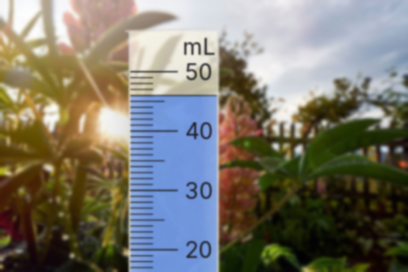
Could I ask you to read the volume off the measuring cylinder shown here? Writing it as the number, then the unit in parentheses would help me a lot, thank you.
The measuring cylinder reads 46 (mL)
